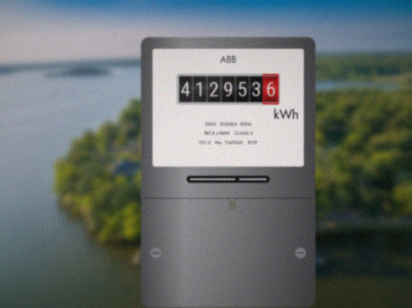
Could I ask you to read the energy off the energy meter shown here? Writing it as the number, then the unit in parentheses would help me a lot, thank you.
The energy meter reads 412953.6 (kWh)
